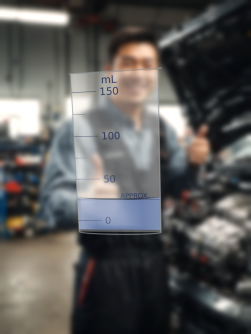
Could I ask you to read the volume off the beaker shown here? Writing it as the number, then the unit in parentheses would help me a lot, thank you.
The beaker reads 25 (mL)
